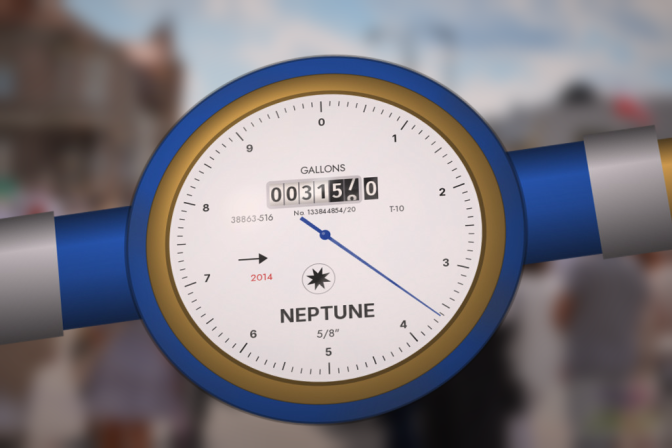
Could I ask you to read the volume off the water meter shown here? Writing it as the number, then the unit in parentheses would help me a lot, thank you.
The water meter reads 31573.6 (gal)
